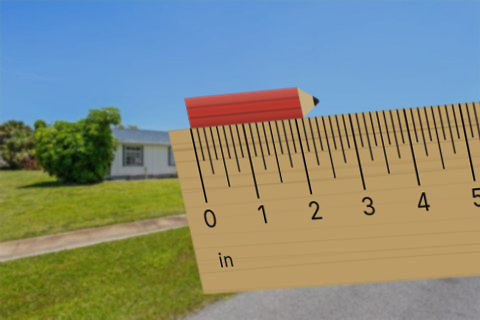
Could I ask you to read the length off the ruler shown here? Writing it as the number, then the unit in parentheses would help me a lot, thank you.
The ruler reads 2.5 (in)
